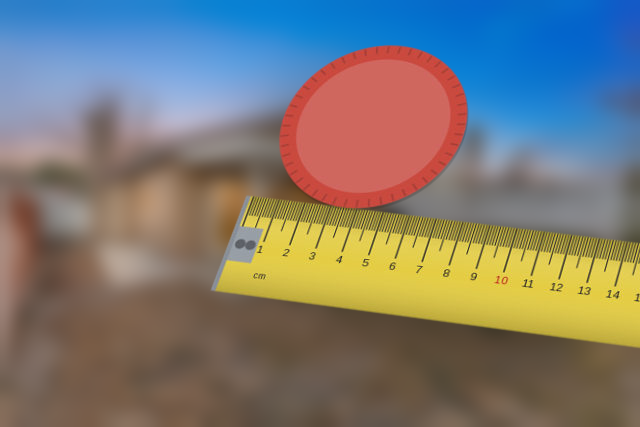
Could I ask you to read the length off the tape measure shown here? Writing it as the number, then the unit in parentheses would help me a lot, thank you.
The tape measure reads 7 (cm)
